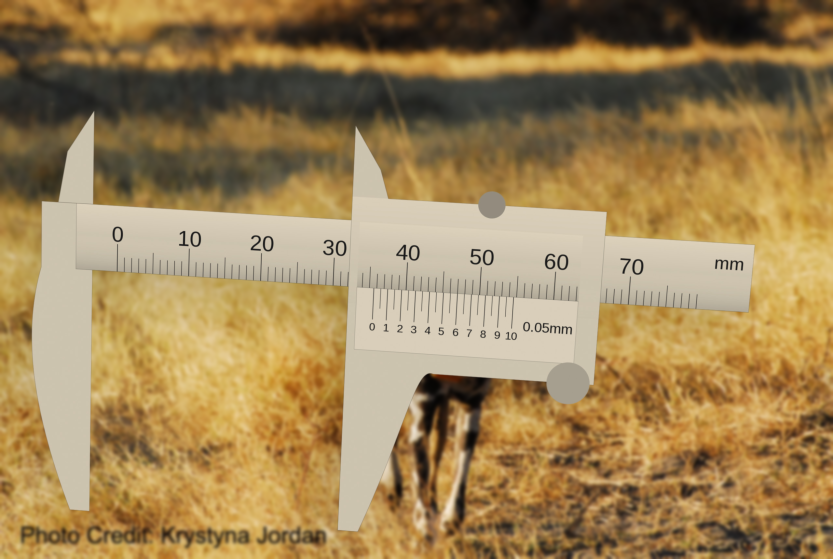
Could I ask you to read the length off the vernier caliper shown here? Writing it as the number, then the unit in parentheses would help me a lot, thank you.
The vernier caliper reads 35.6 (mm)
